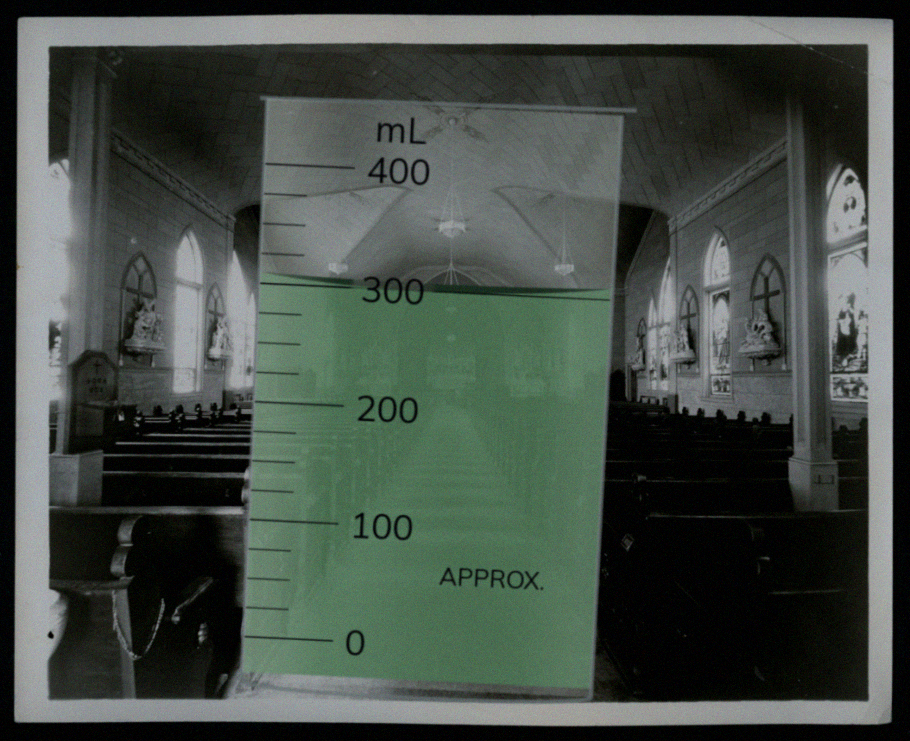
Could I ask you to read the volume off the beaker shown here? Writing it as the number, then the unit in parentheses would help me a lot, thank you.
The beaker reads 300 (mL)
